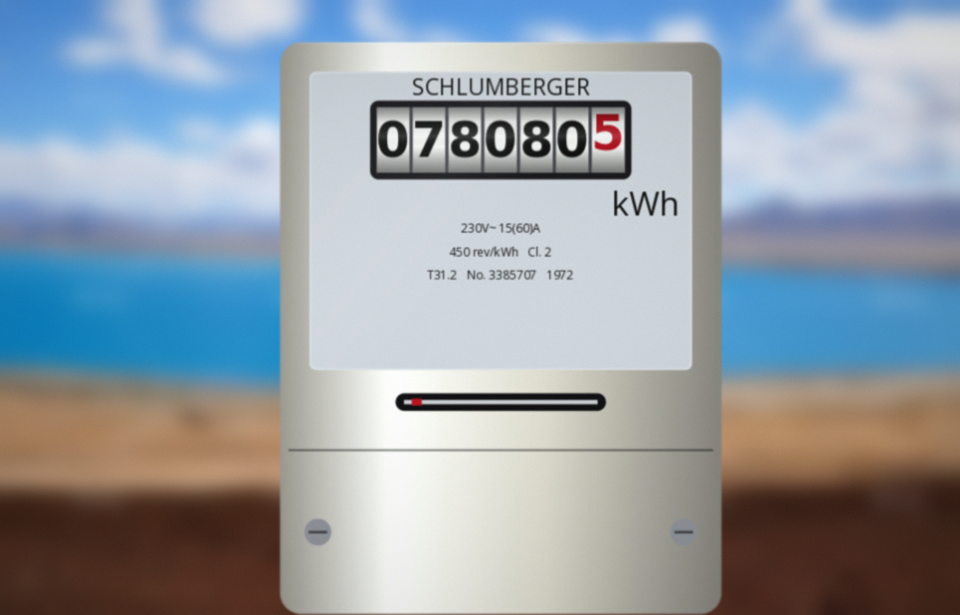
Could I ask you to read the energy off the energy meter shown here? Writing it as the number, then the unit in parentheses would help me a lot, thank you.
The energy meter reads 78080.5 (kWh)
